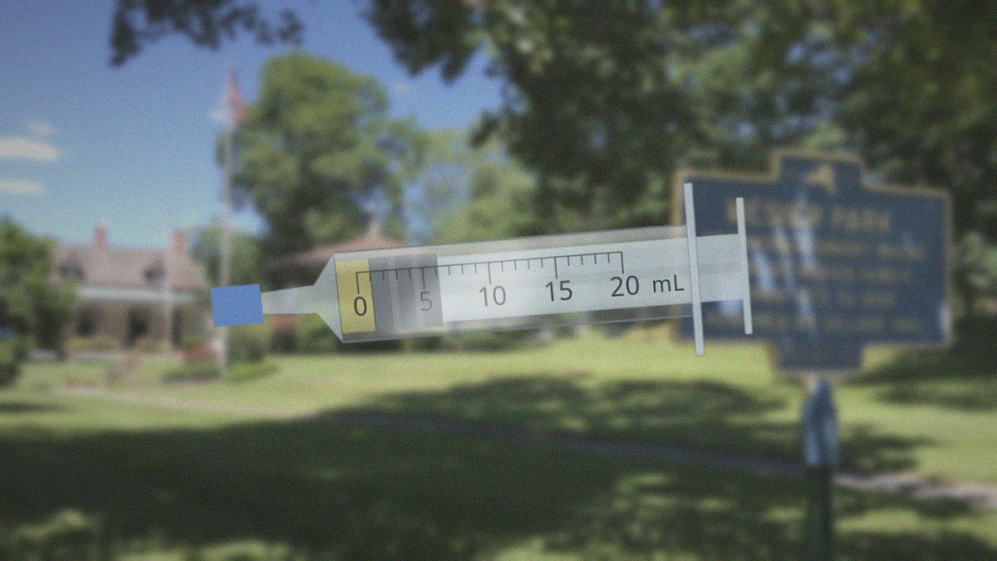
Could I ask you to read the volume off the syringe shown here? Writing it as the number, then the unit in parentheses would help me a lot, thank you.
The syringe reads 1 (mL)
